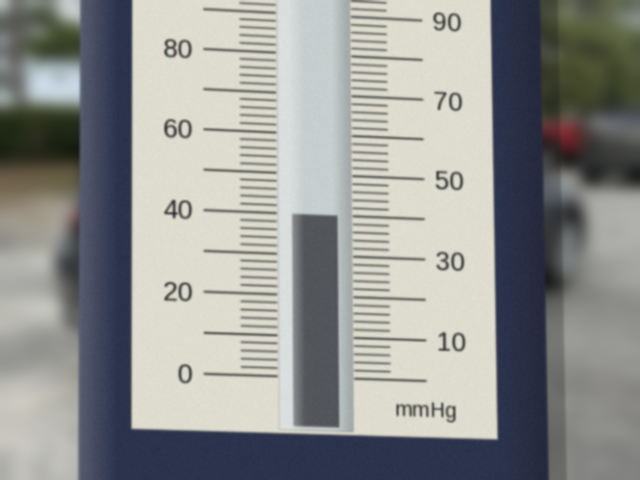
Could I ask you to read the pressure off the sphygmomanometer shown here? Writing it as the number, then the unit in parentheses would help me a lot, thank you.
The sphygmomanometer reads 40 (mmHg)
